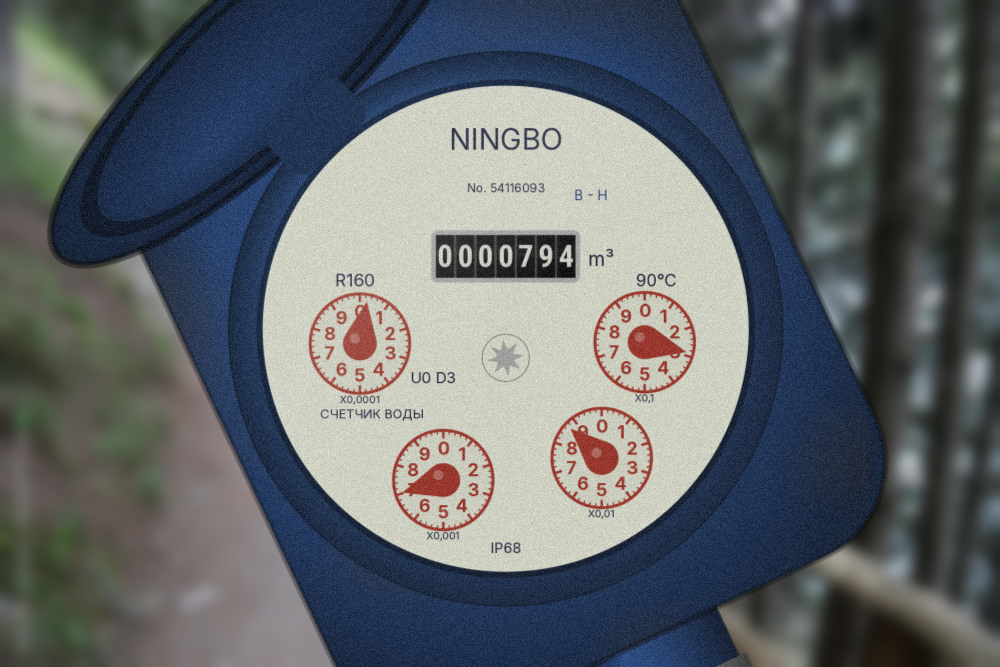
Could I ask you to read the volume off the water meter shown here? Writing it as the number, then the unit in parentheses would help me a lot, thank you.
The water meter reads 794.2870 (m³)
